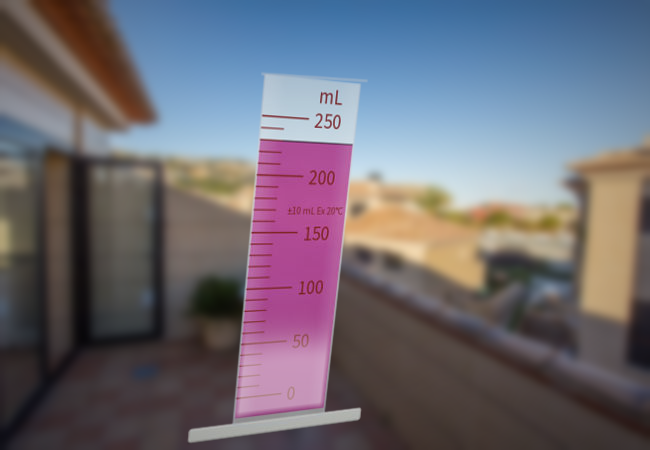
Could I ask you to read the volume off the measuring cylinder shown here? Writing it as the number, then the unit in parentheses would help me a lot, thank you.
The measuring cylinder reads 230 (mL)
